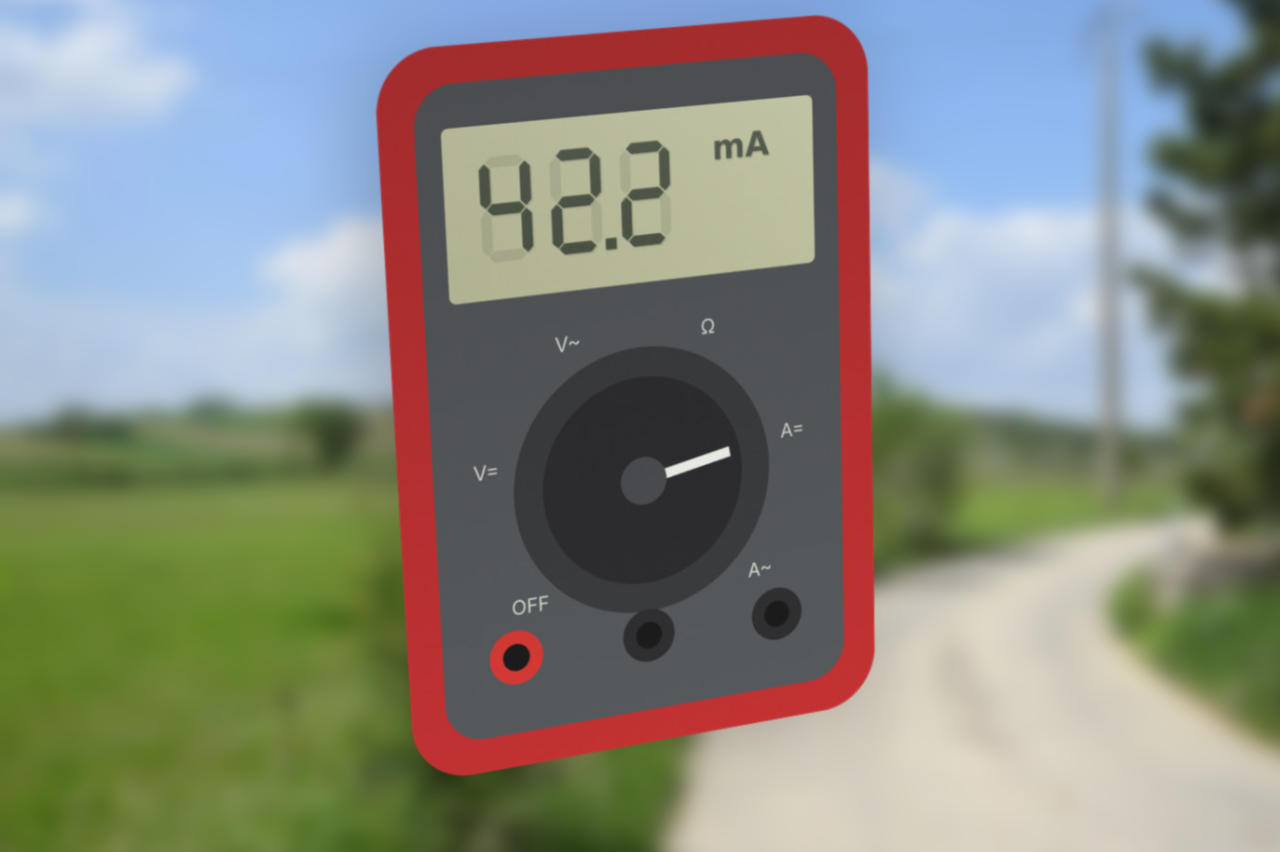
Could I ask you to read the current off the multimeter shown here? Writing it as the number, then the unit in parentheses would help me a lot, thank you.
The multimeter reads 42.2 (mA)
